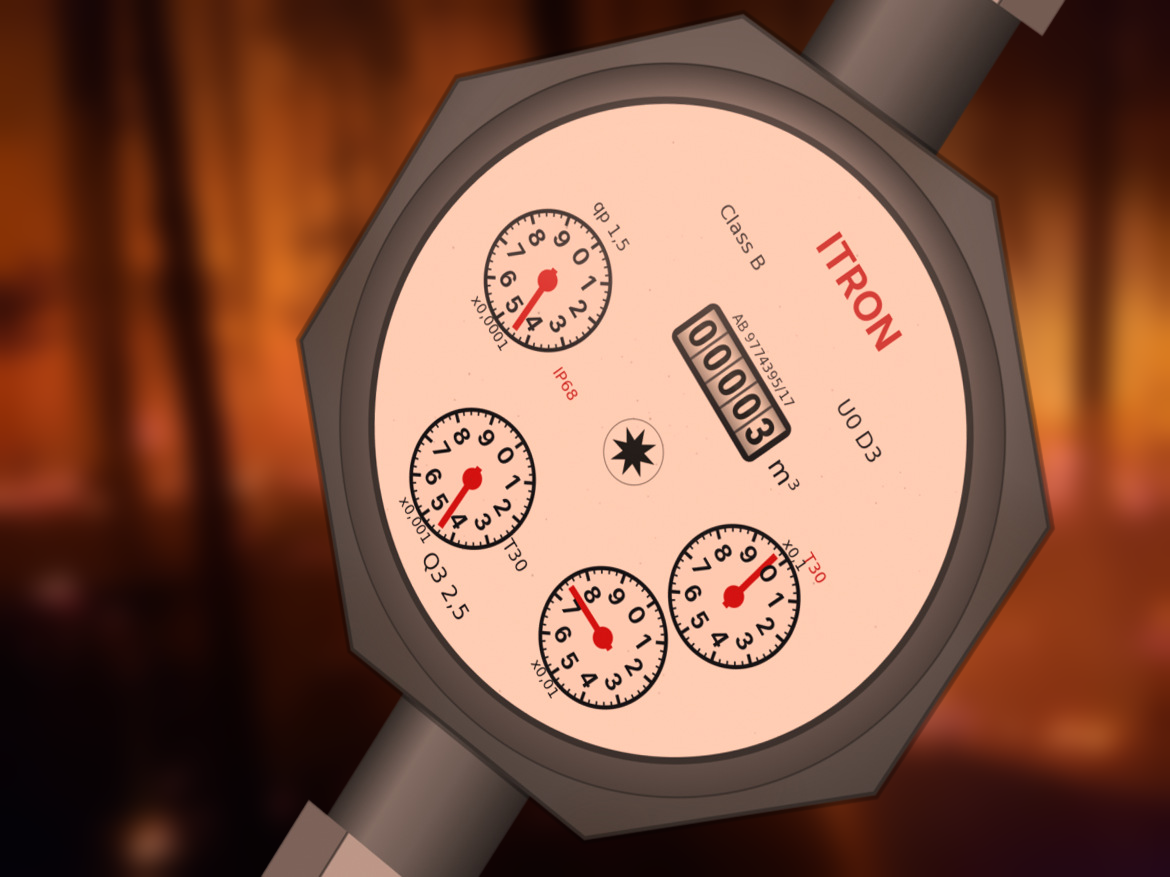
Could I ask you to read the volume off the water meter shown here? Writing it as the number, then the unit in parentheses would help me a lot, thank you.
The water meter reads 2.9744 (m³)
